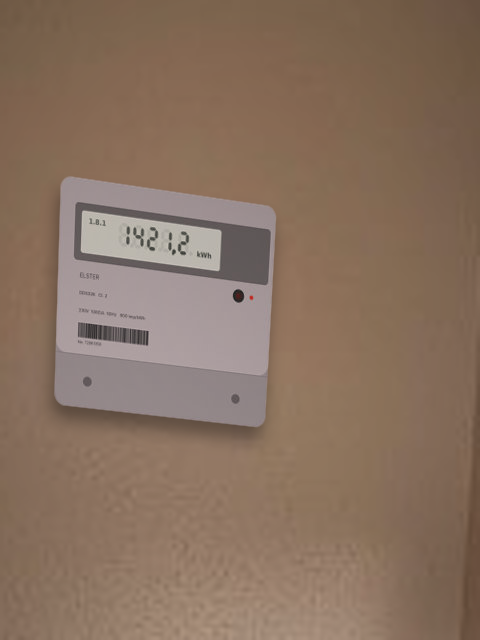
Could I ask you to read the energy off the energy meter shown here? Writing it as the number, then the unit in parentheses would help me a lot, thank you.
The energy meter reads 1421.2 (kWh)
